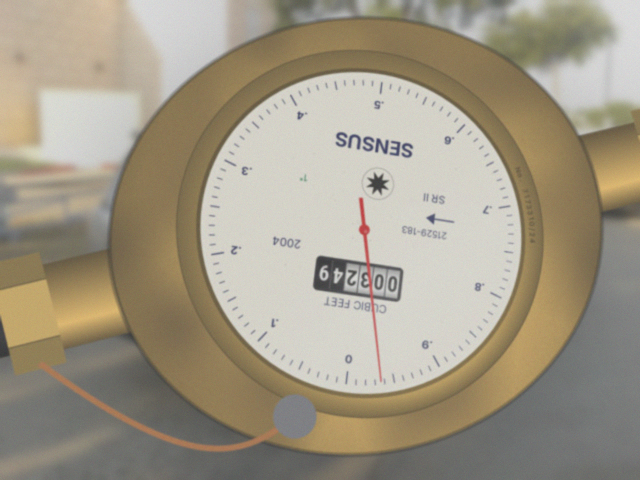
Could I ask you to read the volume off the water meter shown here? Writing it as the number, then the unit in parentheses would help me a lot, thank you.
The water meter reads 3248.96 (ft³)
